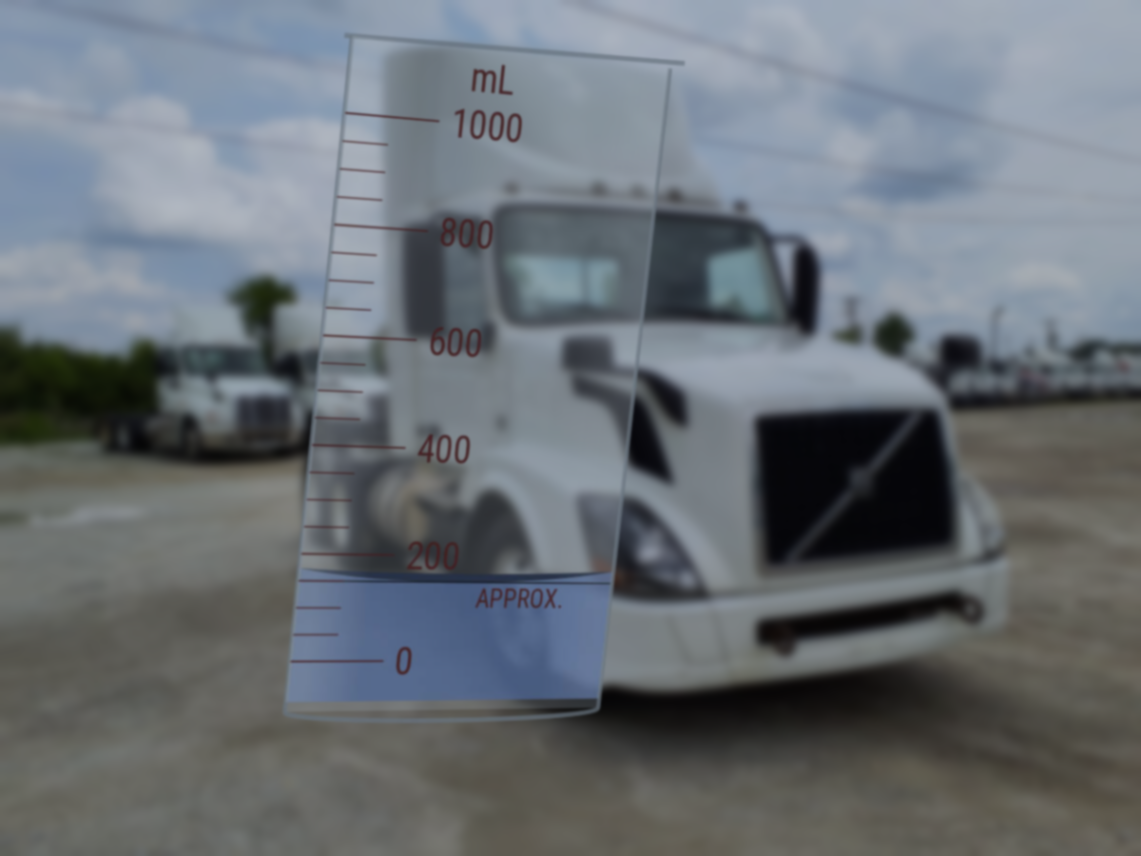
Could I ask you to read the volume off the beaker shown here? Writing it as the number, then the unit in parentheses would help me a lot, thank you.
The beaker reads 150 (mL)
